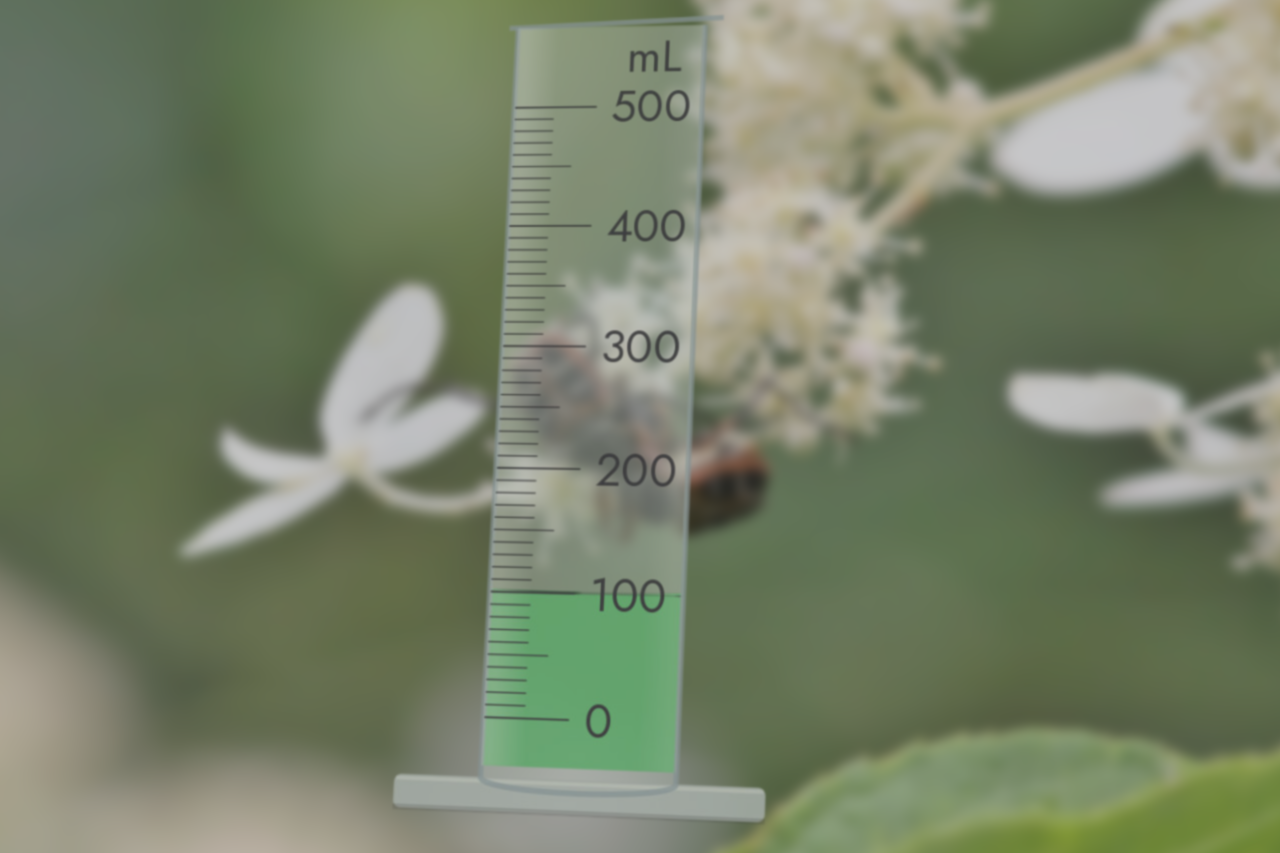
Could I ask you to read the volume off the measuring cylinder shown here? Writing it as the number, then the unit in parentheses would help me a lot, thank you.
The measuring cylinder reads 100 (mL)
